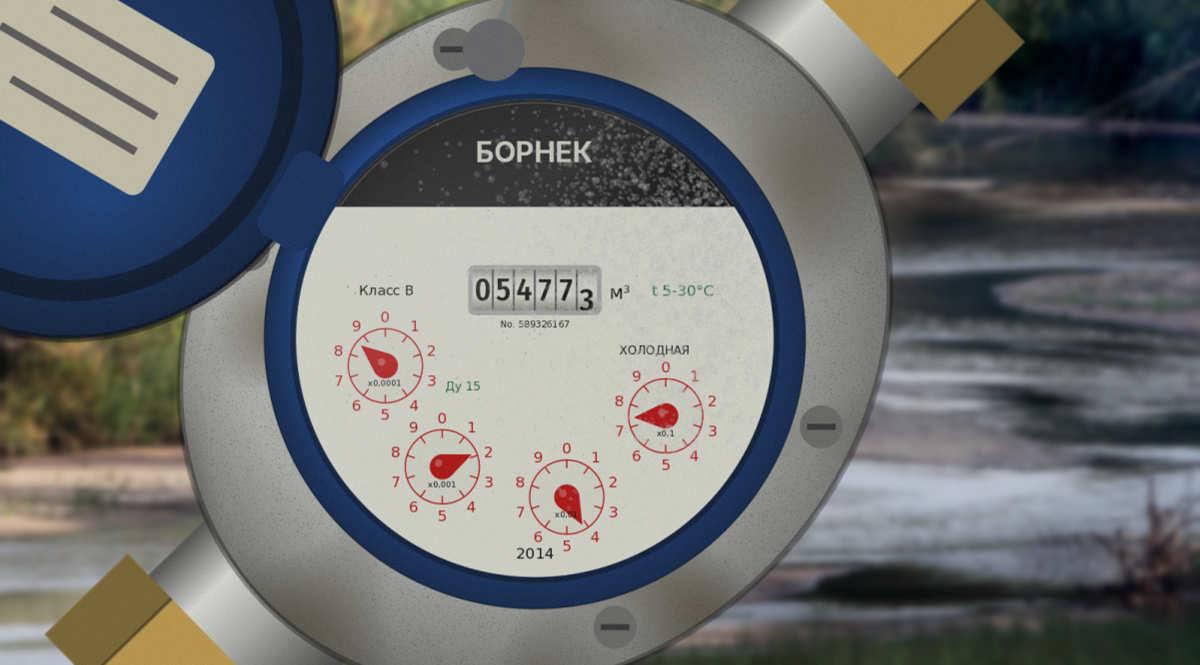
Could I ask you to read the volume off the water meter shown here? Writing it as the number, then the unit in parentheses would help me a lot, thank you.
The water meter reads 54772.7418 (m³)
